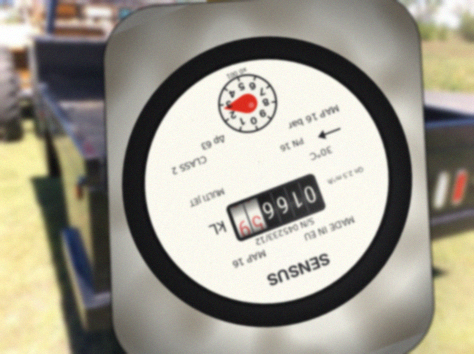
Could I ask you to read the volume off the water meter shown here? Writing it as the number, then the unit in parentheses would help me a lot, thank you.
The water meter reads 166.592 (kL)
